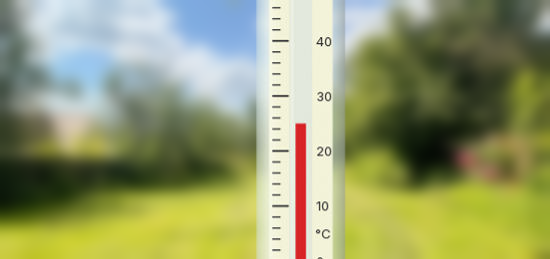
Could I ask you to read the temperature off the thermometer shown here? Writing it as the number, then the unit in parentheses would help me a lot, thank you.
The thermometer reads 25 (°C)
